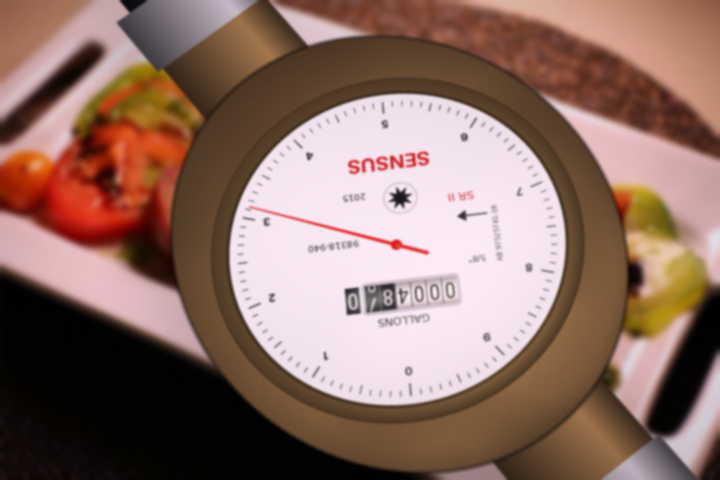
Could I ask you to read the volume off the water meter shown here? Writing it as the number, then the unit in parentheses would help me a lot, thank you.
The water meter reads 4873.1 (gal)
